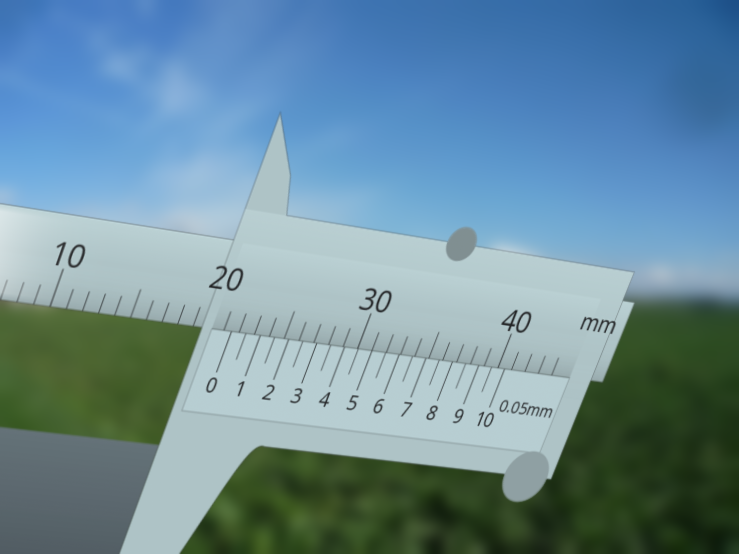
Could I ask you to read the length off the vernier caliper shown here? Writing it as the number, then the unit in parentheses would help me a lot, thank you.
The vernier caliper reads 21.5 (mm)
